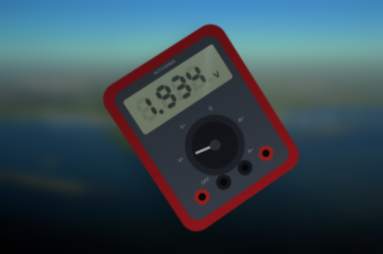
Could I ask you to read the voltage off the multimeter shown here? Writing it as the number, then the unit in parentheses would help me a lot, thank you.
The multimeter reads 1.934 (V)
